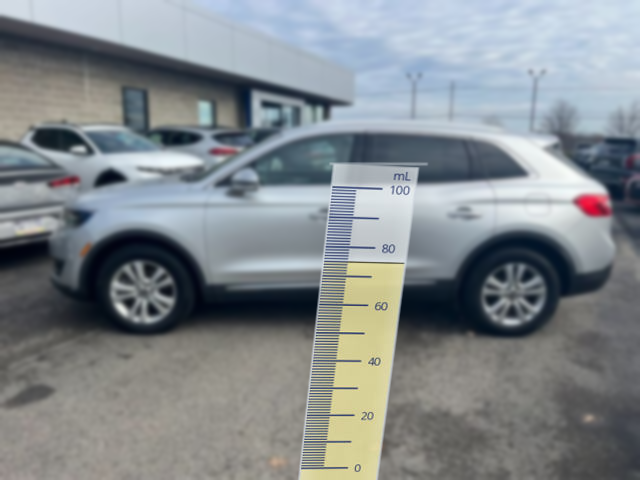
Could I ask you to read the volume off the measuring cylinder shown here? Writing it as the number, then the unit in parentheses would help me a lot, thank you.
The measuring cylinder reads 75 (mL)
